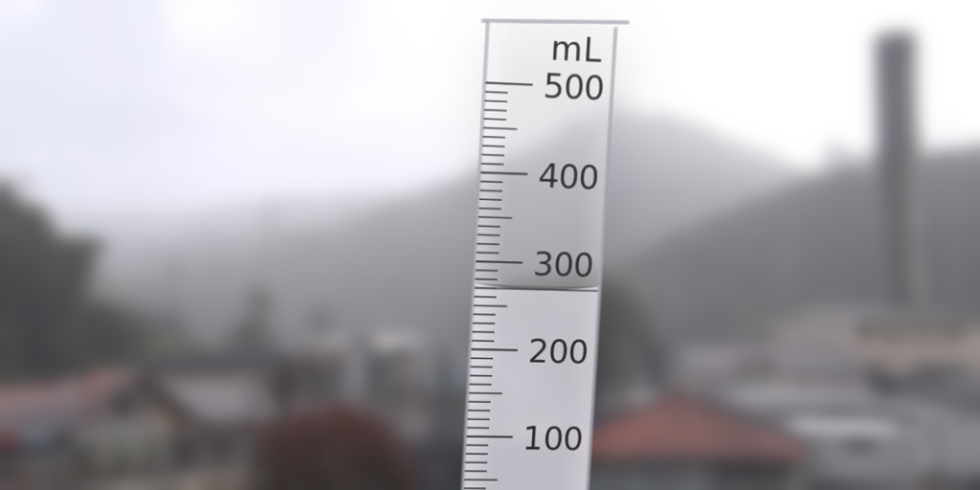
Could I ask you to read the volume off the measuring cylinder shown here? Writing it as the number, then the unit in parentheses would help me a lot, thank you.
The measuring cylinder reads 270 (mL)
